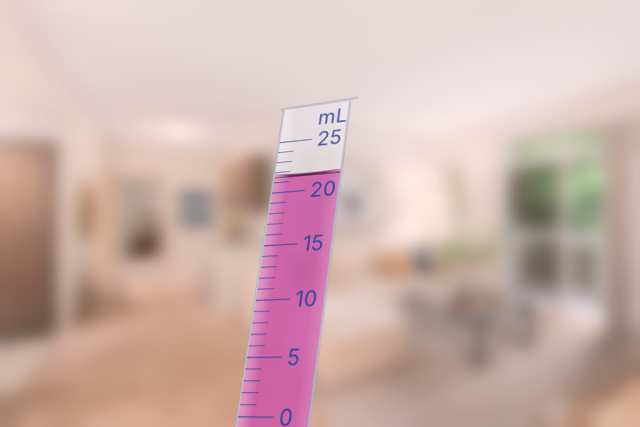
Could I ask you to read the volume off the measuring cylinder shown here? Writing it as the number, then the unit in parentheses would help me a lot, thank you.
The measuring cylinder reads 21.5 (mL)
